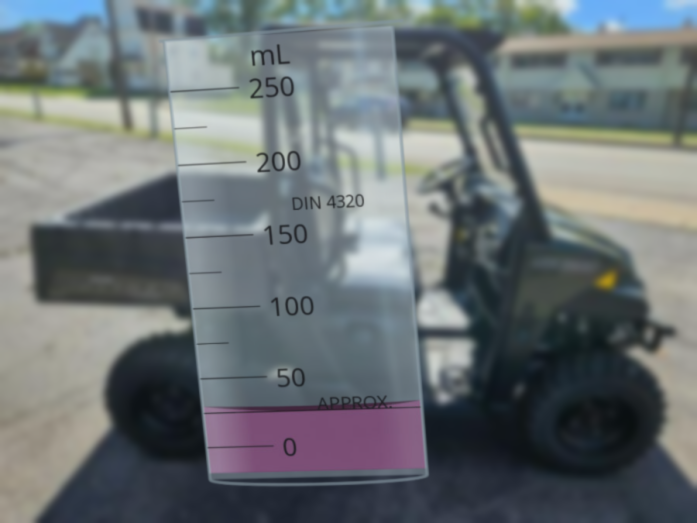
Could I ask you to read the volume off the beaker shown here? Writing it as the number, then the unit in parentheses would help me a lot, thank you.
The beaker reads 25 (mL)
